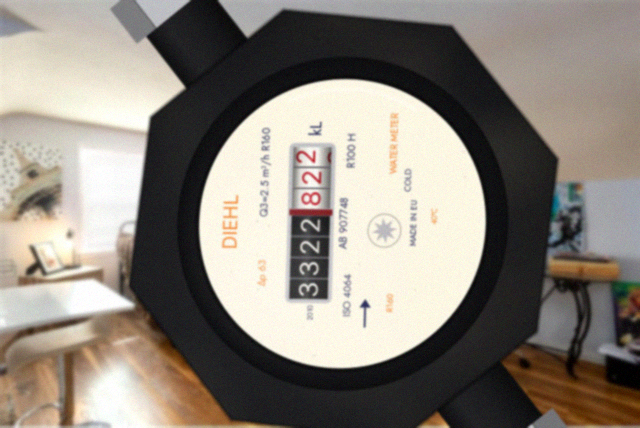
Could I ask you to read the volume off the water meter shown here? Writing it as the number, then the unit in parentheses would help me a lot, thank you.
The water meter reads 3322.822 (kL)
